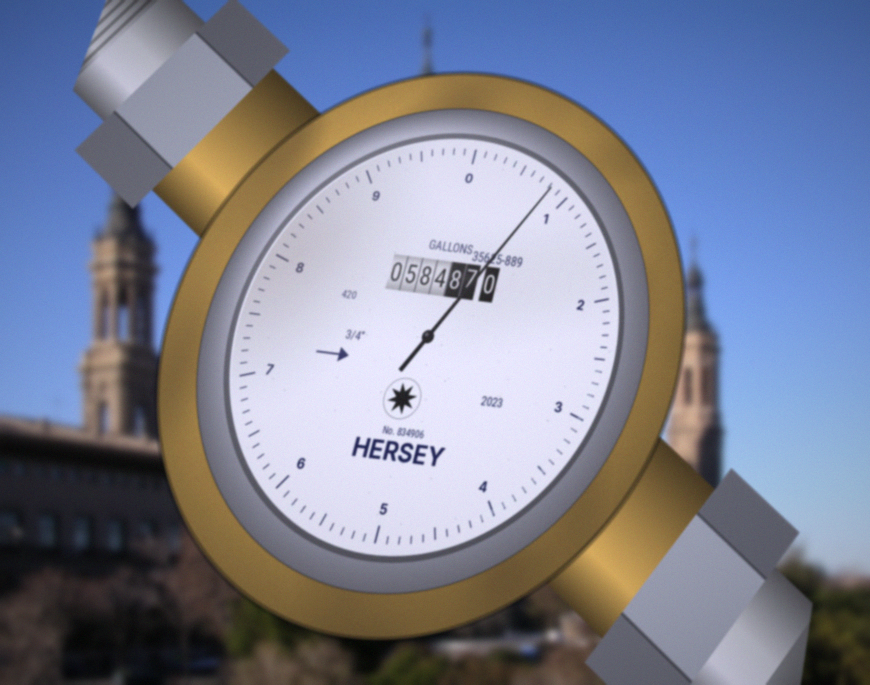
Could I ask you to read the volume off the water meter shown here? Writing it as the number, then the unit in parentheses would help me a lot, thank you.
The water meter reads 584870.8 (gal)
